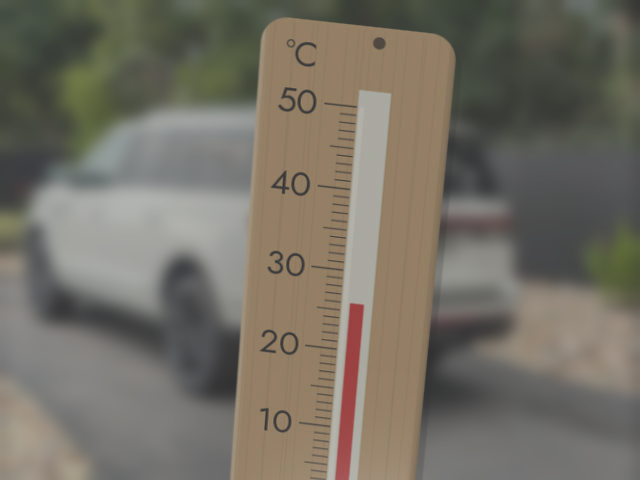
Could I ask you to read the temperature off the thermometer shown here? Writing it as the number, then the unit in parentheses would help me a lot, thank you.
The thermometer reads 26 (°C)
